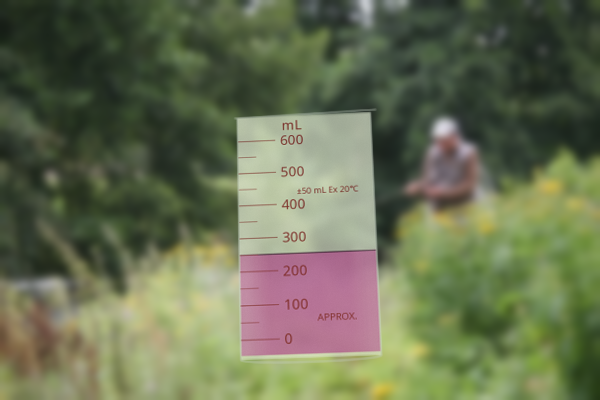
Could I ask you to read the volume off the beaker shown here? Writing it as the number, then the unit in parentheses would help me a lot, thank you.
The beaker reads 250 (mL)
